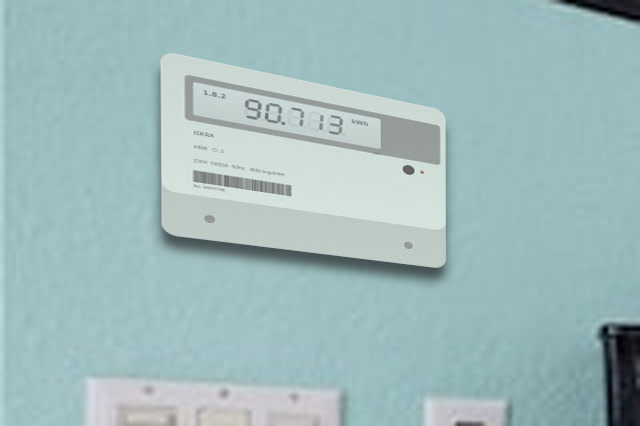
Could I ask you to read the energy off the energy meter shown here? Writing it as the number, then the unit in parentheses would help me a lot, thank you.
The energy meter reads 90.713 (kWh)
